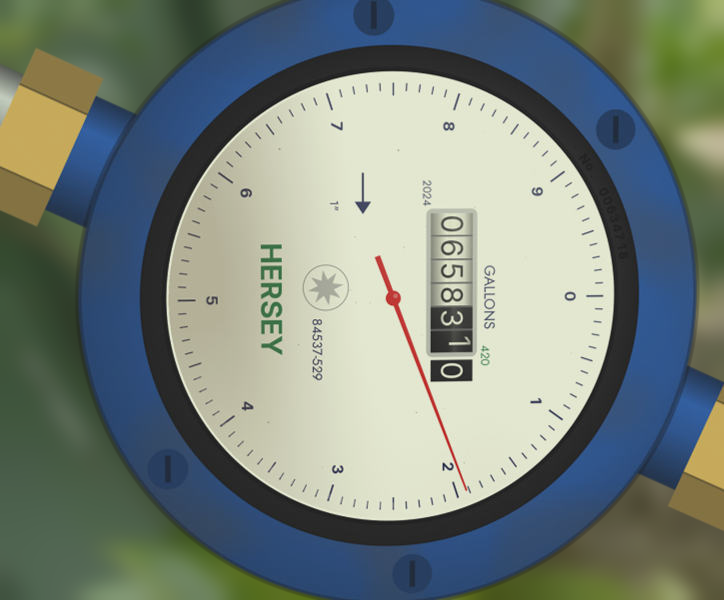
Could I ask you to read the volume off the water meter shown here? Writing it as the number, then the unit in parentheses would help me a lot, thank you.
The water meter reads 658311.9 (gal)
